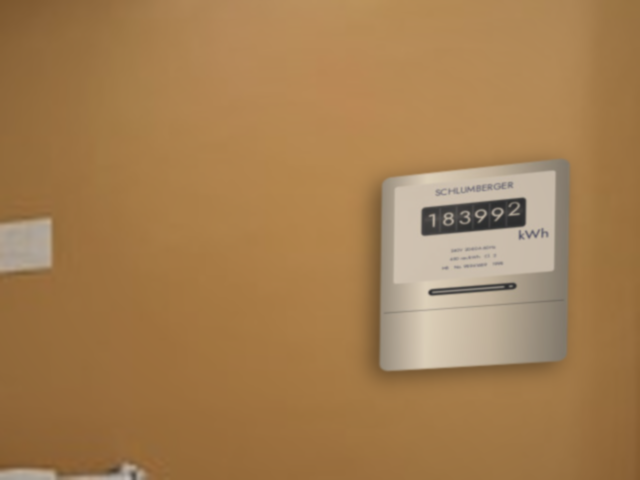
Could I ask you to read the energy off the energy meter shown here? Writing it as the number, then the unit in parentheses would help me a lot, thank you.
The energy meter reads 183992 (kWh)
